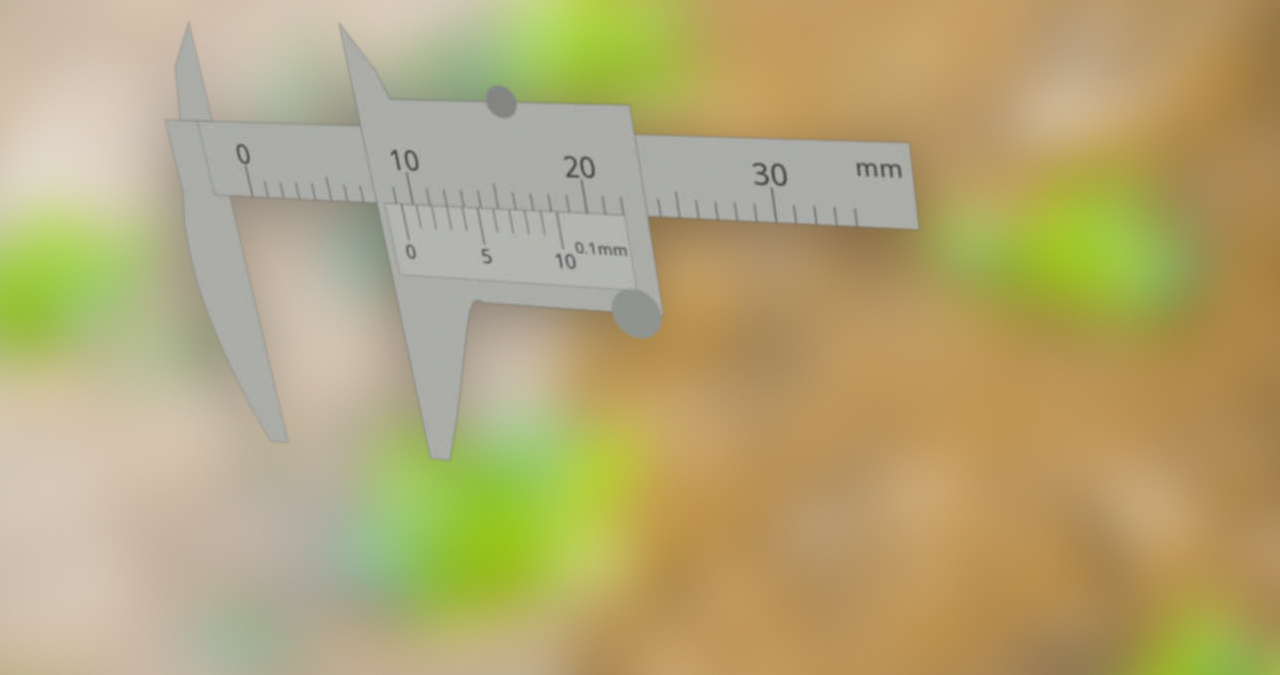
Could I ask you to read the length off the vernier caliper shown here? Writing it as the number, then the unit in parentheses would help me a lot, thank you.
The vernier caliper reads 9.3 (mm)
